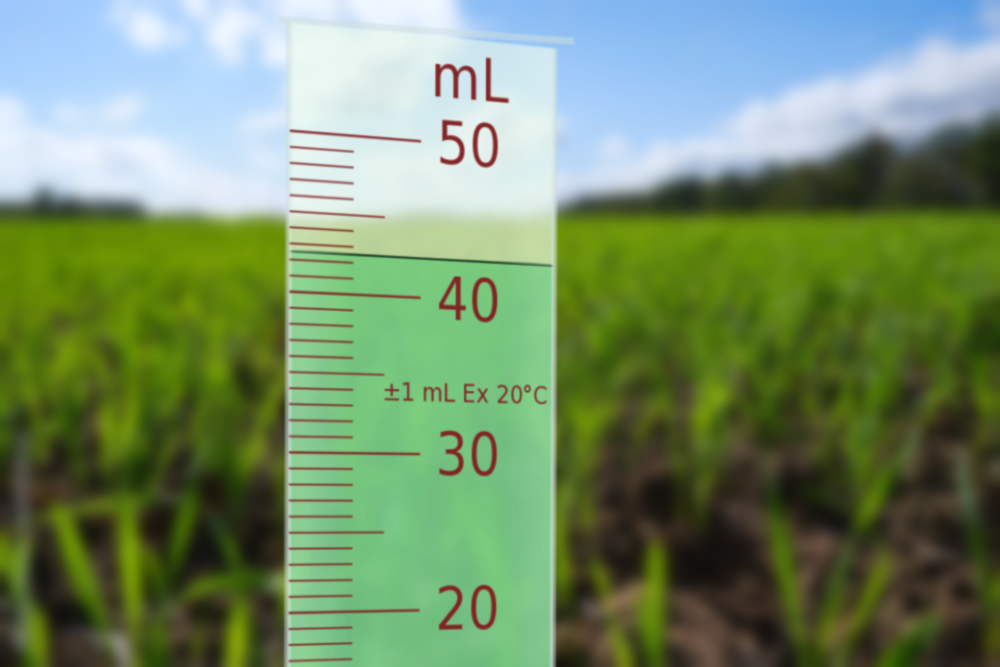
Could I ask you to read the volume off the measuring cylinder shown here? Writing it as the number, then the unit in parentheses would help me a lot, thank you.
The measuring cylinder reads 42.5 (mL)
